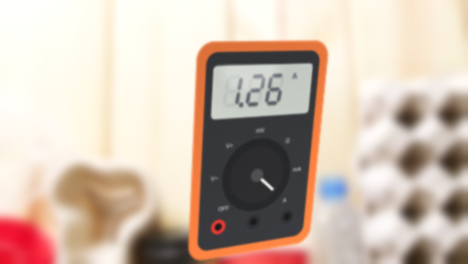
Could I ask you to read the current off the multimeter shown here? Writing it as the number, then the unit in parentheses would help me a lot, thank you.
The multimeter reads 1.26 (A)
